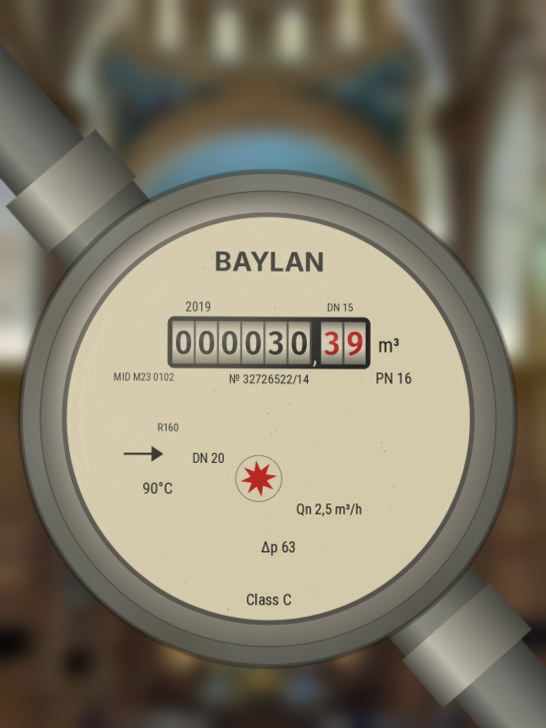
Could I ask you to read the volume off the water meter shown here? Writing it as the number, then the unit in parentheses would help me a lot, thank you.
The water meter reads 30.39 (m³)
